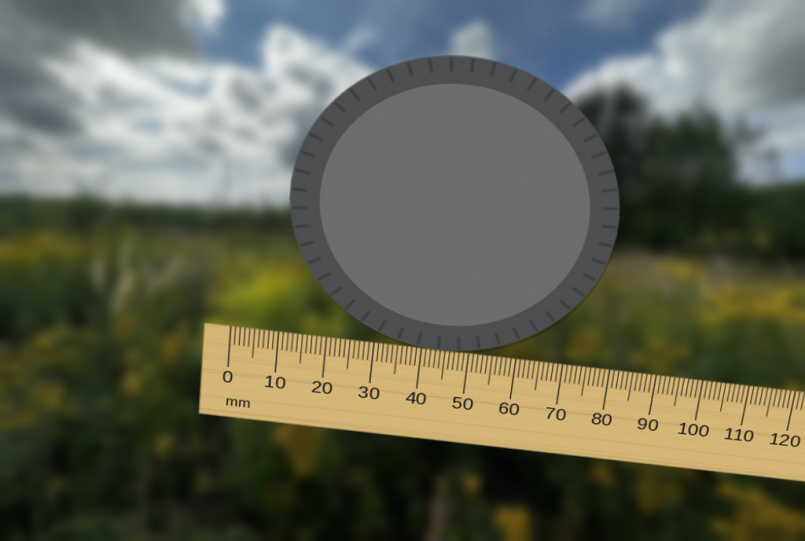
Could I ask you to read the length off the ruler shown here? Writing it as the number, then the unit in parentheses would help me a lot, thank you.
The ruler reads 67 (mm)
